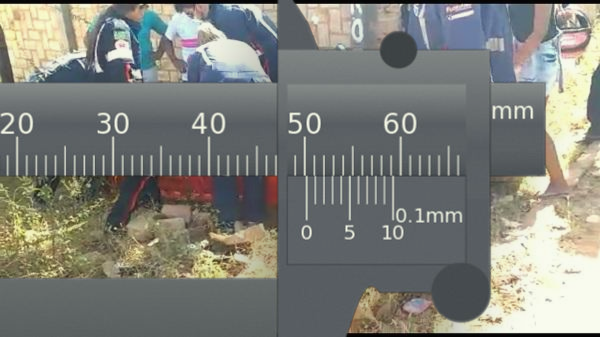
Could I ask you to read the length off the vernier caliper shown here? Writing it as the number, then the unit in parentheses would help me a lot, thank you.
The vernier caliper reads 50.2 (mm)
